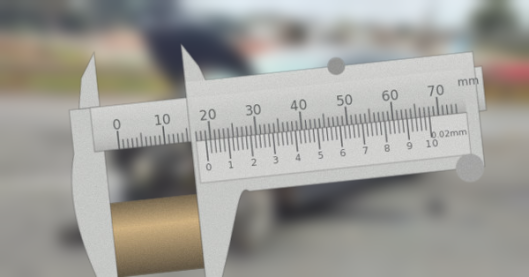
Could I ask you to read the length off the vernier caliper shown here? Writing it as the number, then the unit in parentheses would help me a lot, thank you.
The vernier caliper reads 19.0 (mm)
